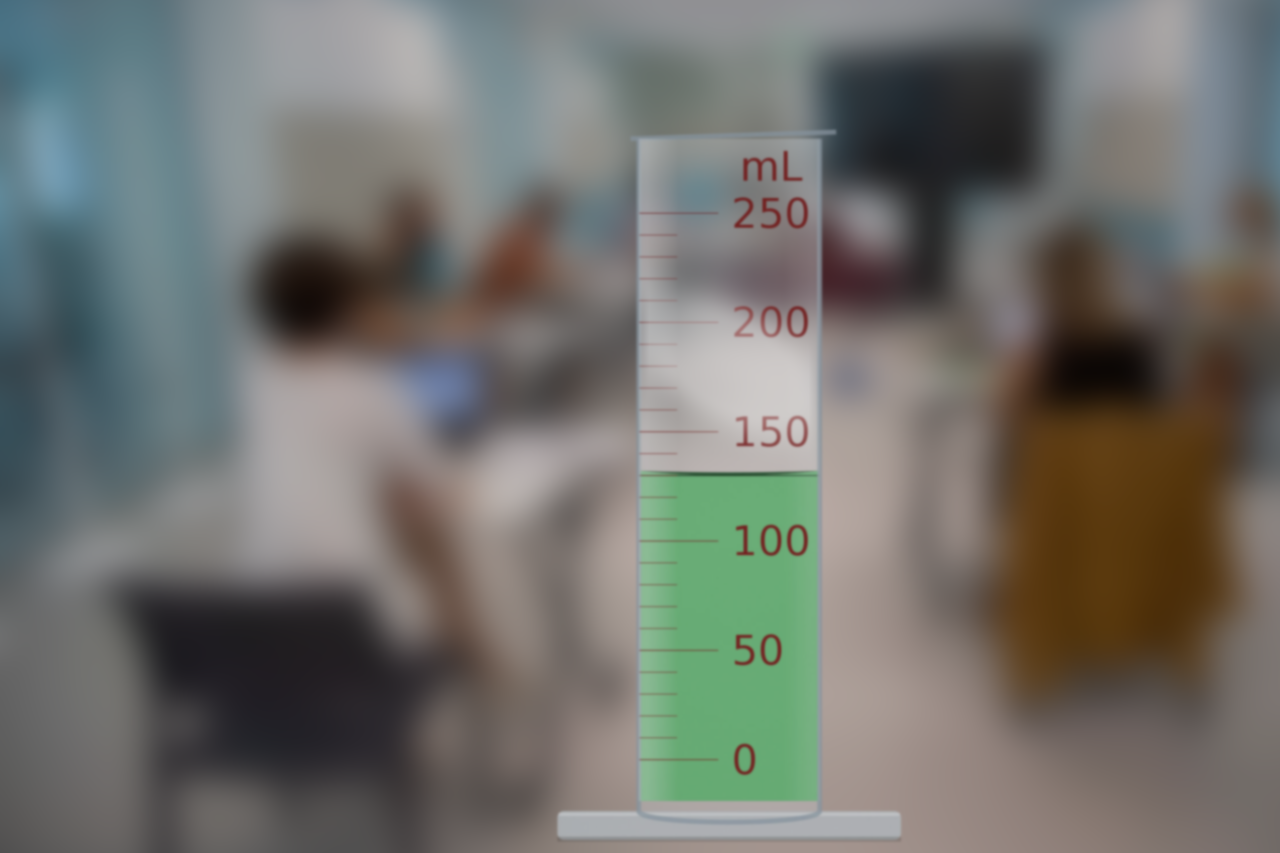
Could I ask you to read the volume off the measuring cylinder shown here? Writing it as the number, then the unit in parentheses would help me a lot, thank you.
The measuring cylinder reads 130 (mL)
